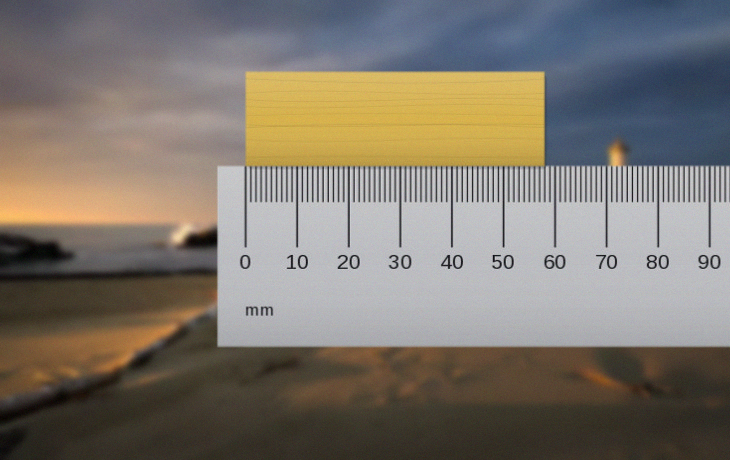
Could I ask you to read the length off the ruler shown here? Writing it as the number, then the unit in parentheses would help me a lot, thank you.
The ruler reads 58 (mm)
